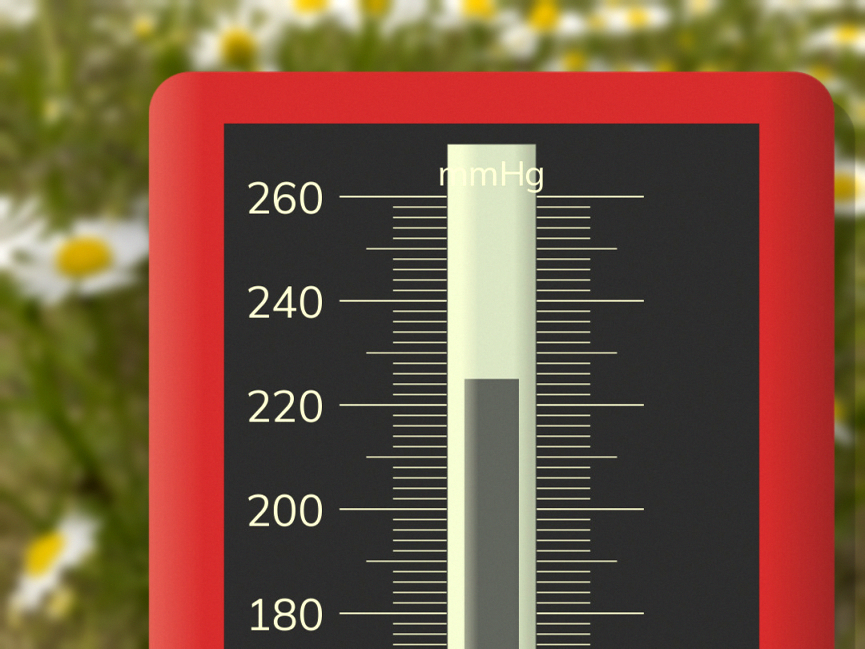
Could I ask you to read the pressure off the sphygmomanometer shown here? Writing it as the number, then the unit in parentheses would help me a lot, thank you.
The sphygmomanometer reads 225 (mmHg)
